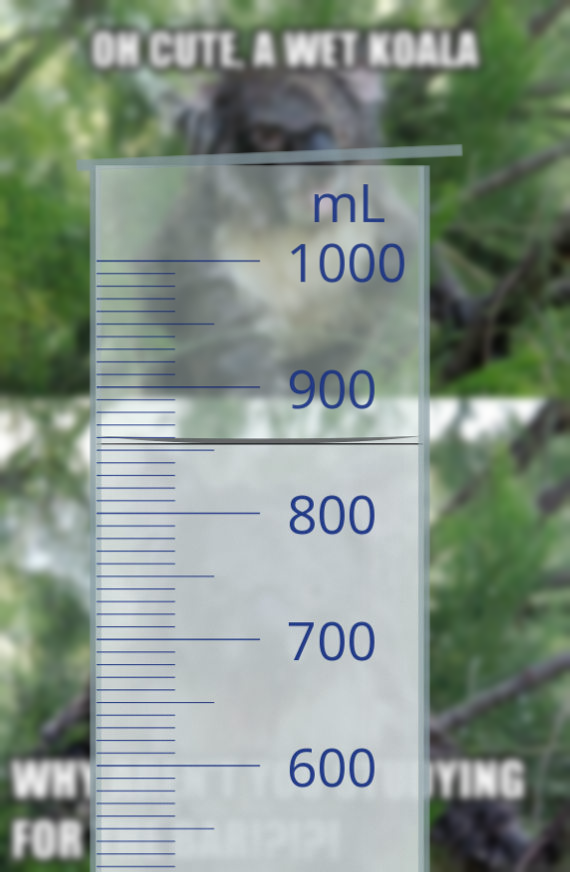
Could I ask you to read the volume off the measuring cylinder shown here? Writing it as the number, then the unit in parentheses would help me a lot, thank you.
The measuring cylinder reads 855 (mL)
